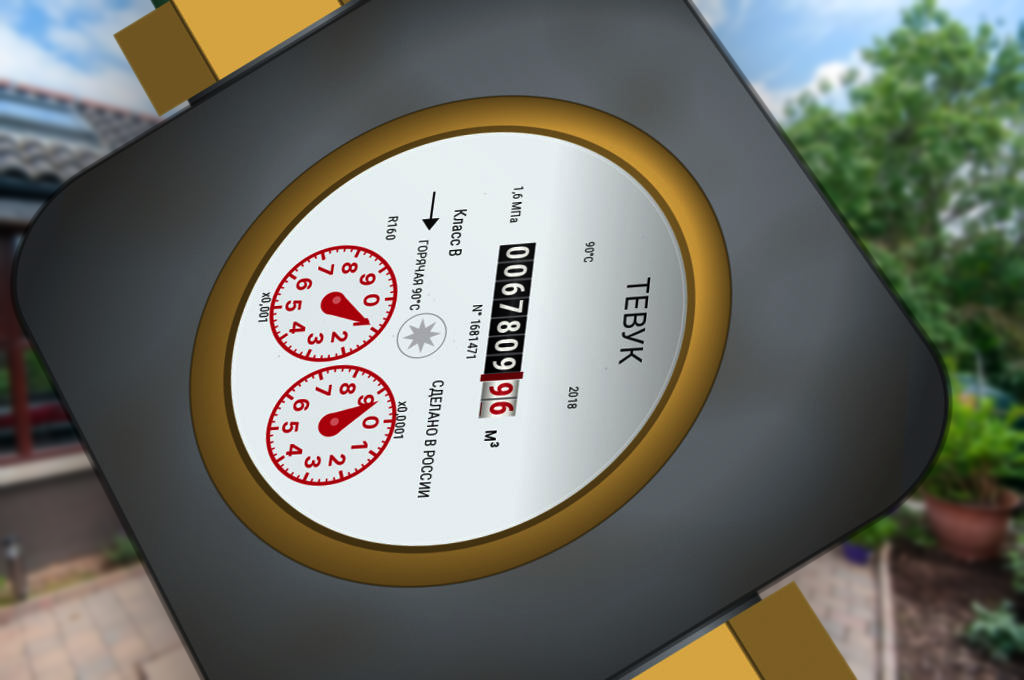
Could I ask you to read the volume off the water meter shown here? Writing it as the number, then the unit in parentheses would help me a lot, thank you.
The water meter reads 67809.9609 (m³)
